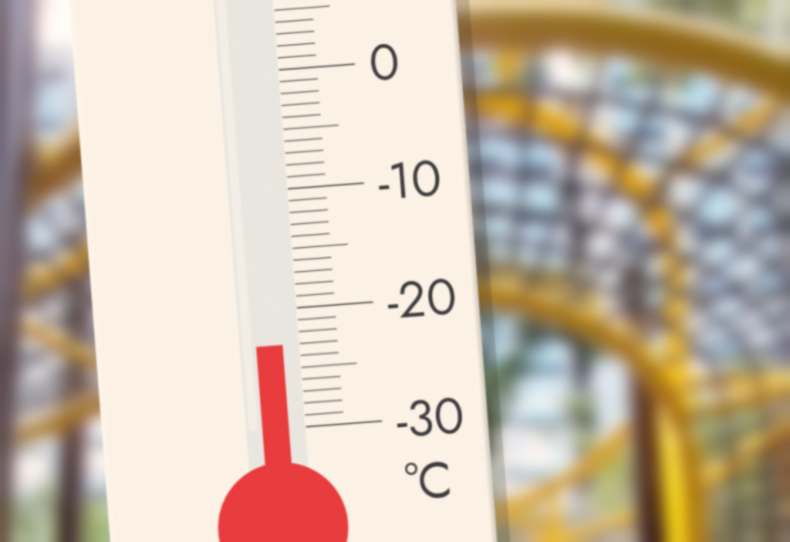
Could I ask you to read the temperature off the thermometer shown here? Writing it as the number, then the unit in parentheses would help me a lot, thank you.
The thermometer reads -23 (°C)
